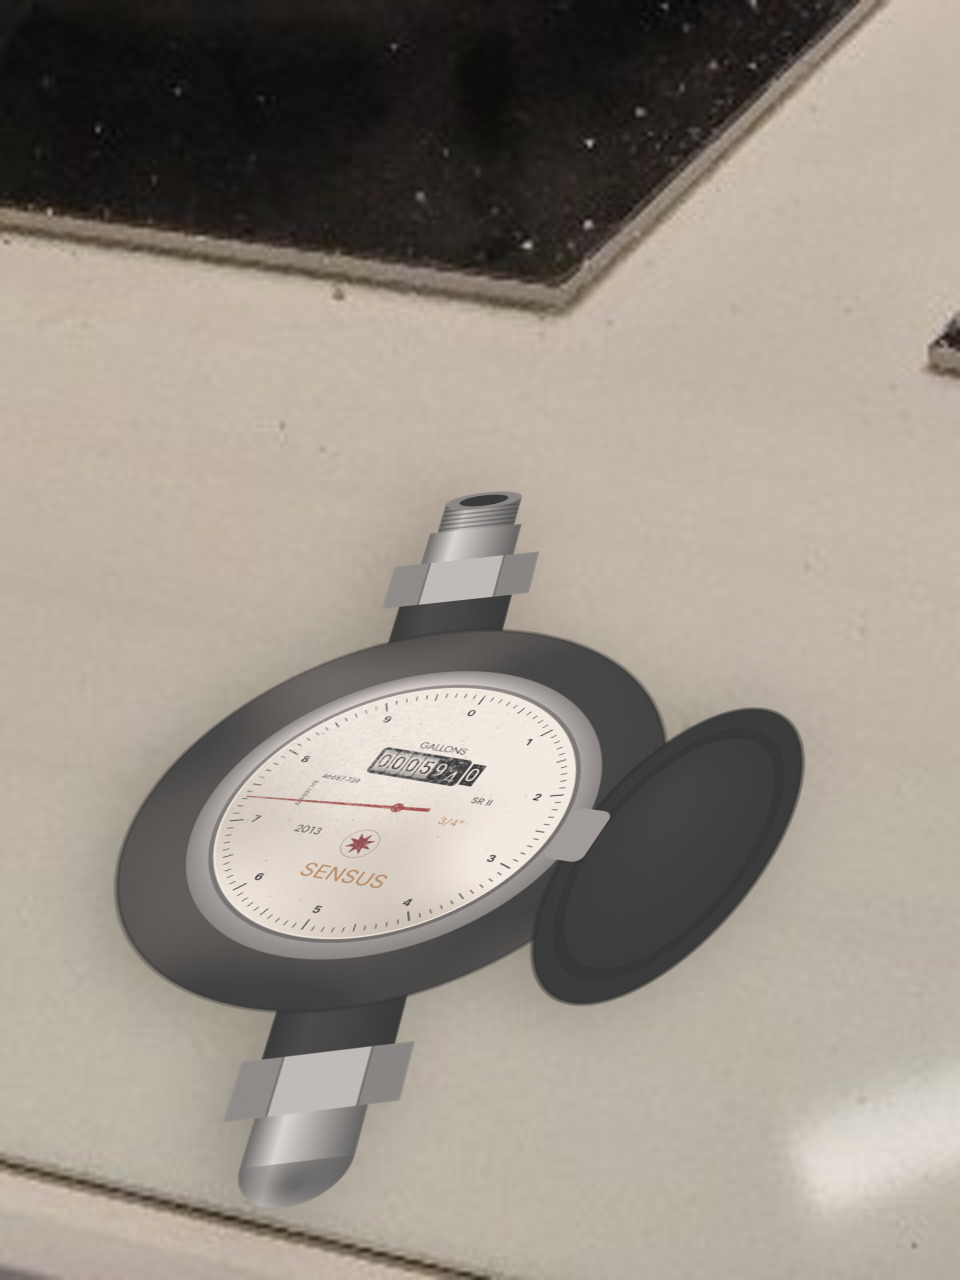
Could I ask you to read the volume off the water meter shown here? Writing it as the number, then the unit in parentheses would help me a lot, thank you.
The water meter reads 5937.3 (gal)
